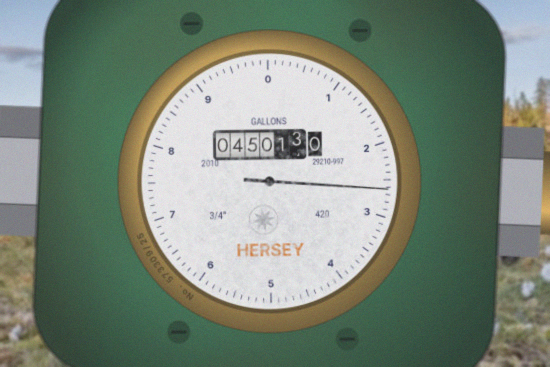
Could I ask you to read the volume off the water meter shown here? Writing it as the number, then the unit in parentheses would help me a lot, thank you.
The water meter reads 450132.6 (gal)
